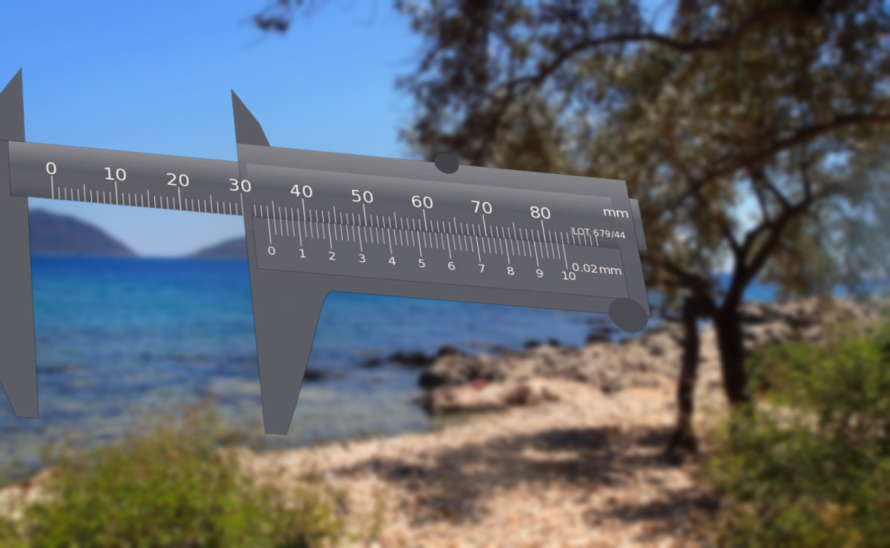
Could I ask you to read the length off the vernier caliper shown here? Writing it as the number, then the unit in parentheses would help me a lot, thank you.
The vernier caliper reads 34.0 (mm)
